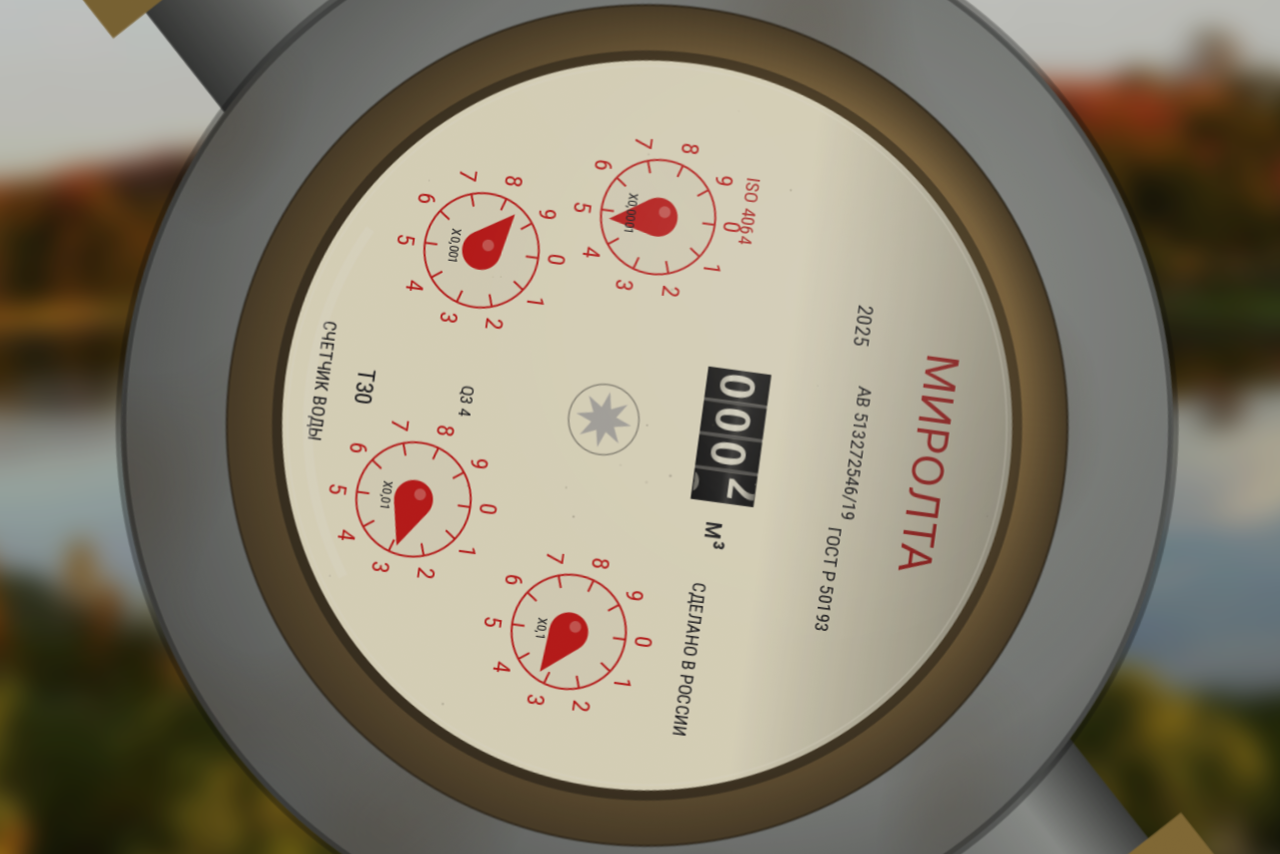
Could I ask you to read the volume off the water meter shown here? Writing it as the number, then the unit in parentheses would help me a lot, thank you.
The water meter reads 2.3284 (m³)
